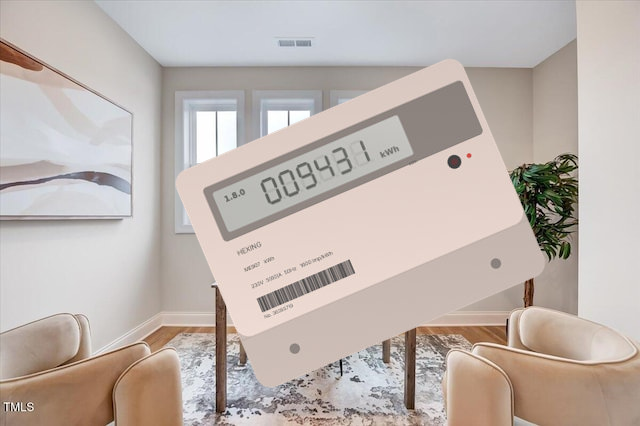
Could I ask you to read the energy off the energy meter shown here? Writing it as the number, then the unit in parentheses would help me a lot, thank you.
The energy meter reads 9431 (kWh)
